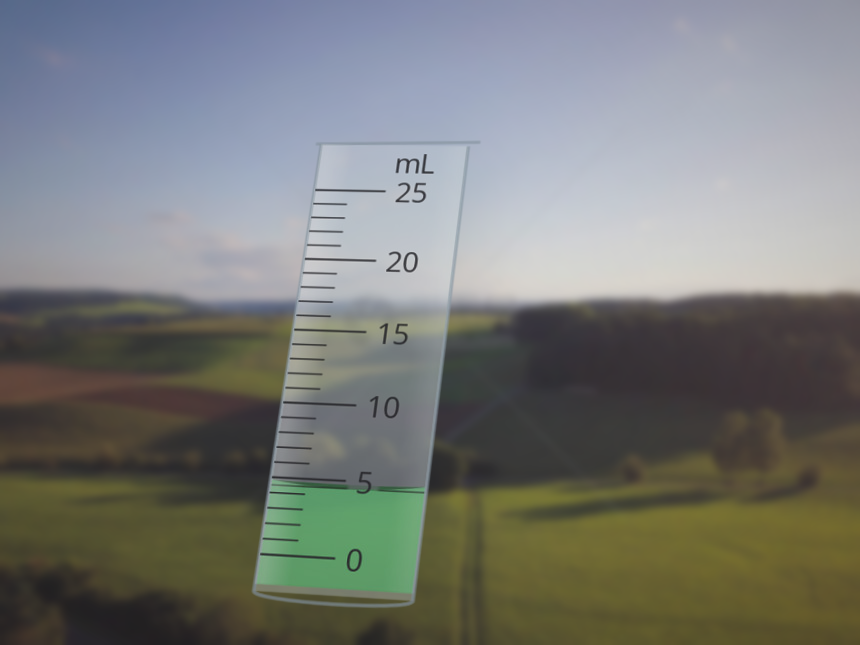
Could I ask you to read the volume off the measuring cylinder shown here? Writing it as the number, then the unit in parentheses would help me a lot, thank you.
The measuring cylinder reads 4.5 (mL)
